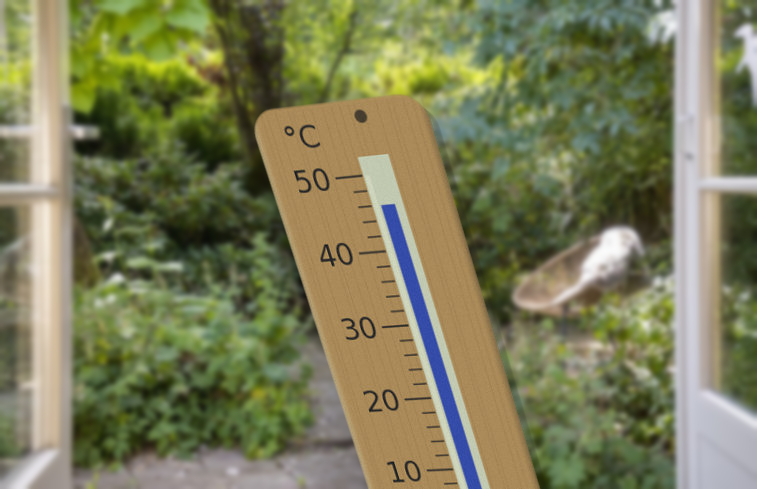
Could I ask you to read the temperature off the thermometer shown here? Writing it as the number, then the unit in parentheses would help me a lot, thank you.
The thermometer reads 46 (°C)
